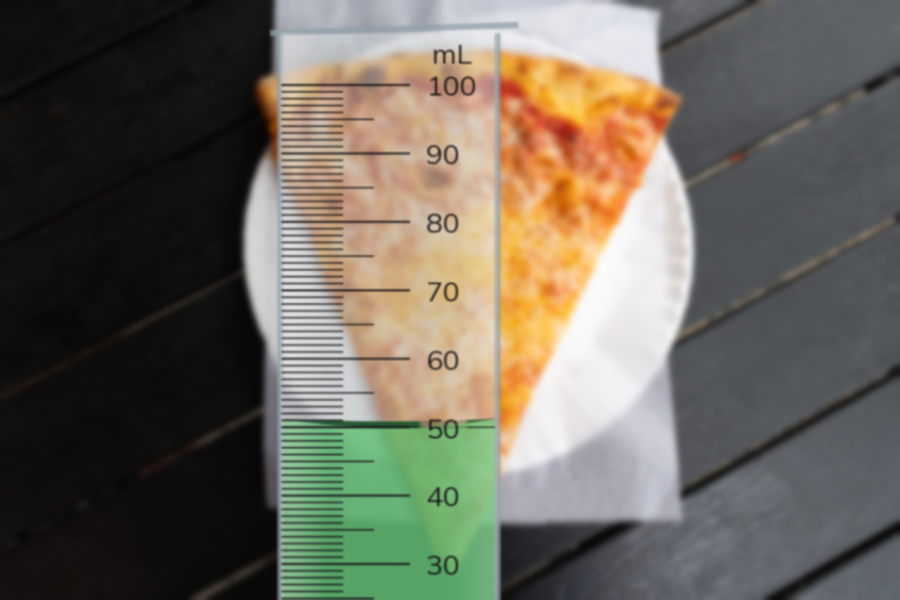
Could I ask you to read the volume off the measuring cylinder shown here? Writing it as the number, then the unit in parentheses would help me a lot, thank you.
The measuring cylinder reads 50 (mL)
